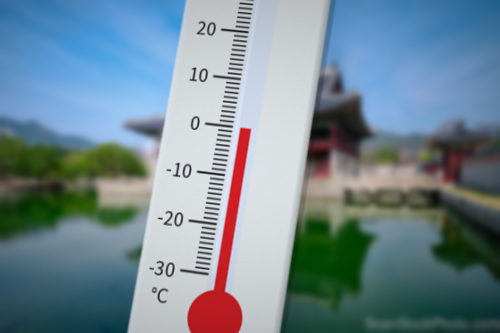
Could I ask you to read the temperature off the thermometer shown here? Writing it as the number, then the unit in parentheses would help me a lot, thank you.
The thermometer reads 0 (°C)
